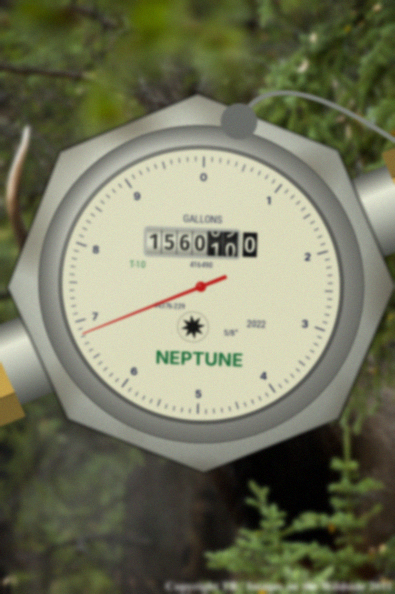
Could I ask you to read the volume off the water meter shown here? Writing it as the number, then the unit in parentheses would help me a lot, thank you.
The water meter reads 1560096.8 (gal)
